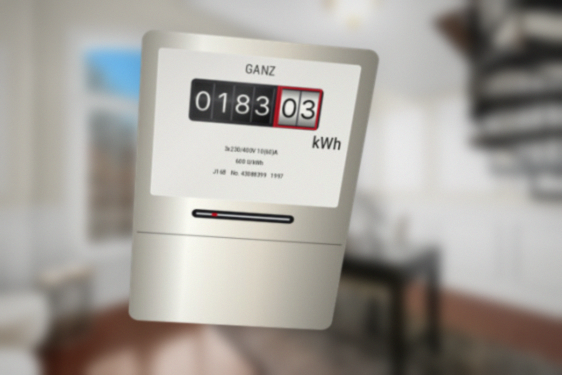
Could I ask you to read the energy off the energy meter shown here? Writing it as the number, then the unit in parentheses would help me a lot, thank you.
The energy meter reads 183.03 (kWh)
